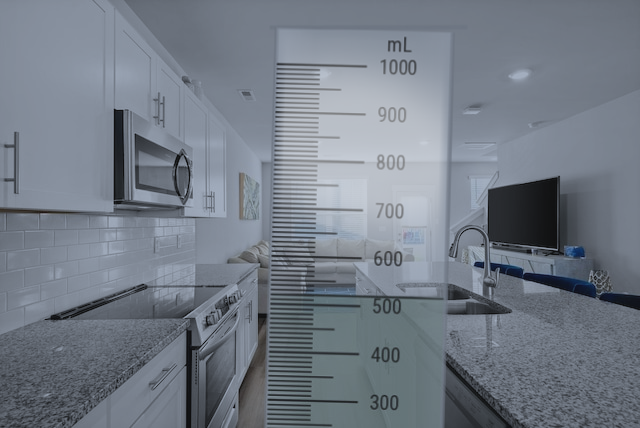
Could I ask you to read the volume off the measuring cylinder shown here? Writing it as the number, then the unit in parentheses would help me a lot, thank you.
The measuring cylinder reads 520 (mL)
